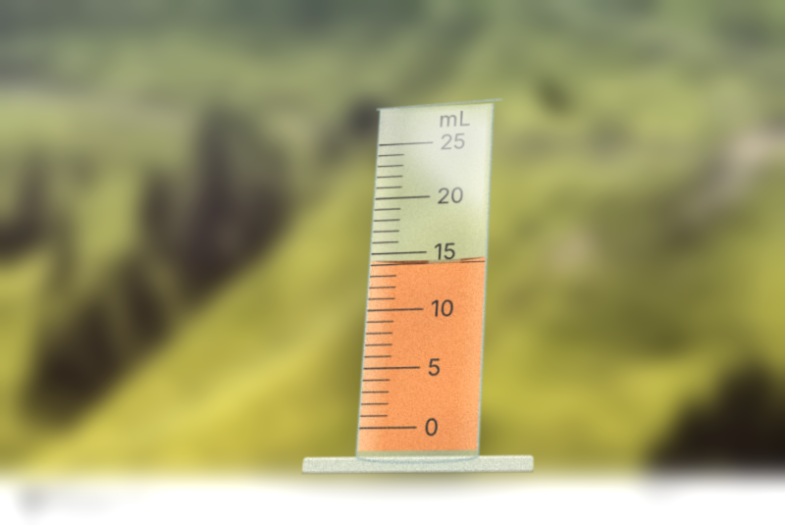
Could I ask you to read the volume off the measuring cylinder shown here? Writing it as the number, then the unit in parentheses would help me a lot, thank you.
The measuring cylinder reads 14 (mL)
